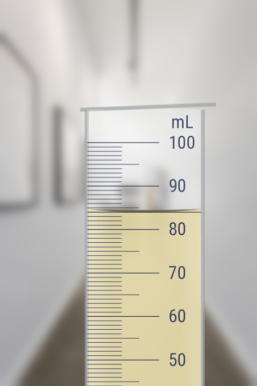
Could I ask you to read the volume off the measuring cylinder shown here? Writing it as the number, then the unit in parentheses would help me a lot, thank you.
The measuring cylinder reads 84 (mL)
